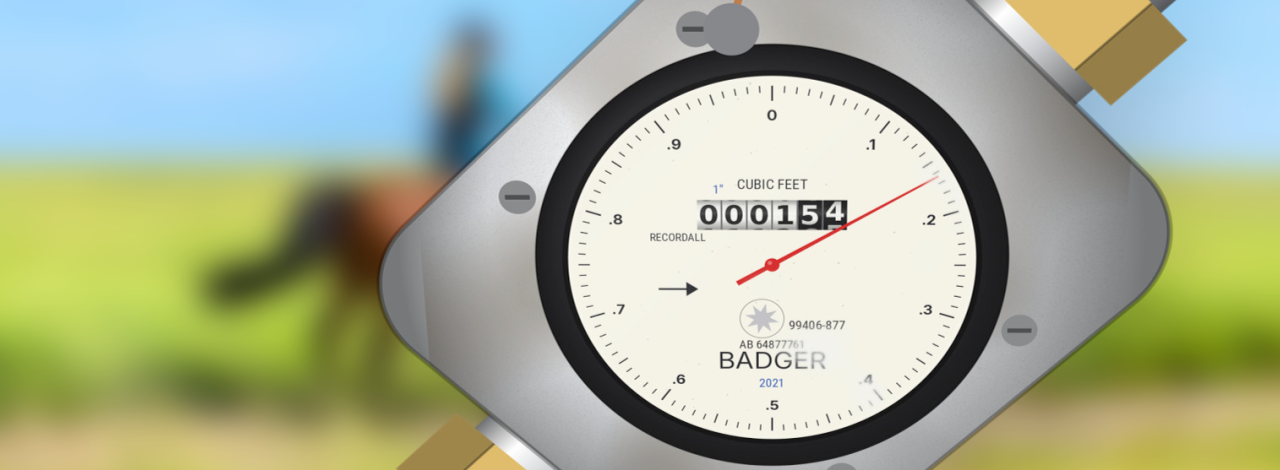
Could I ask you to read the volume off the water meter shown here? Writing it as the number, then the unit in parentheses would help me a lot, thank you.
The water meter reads 154.16 (ft³)
